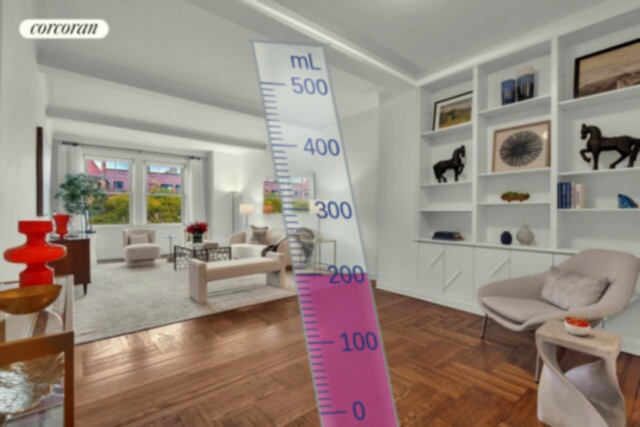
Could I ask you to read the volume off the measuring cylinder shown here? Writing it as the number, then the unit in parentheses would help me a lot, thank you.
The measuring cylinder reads 200 (mL)
